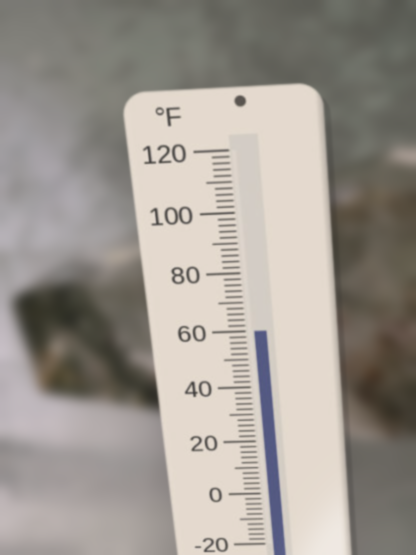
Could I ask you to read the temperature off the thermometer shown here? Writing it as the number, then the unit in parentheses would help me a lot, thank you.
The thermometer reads 60 (°F)
